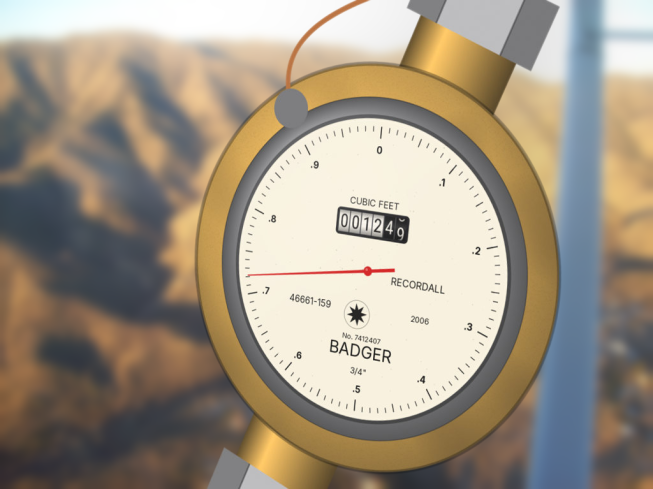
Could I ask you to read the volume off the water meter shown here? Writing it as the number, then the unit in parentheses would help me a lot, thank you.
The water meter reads 1248.72 (ft³)
